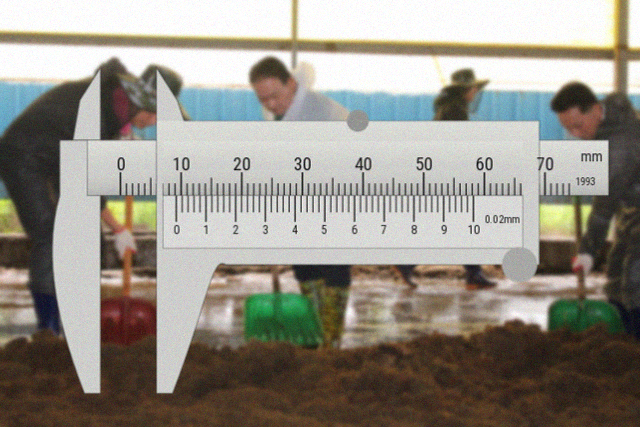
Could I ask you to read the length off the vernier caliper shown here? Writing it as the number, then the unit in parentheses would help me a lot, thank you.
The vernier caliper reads 9.2 (mm)
